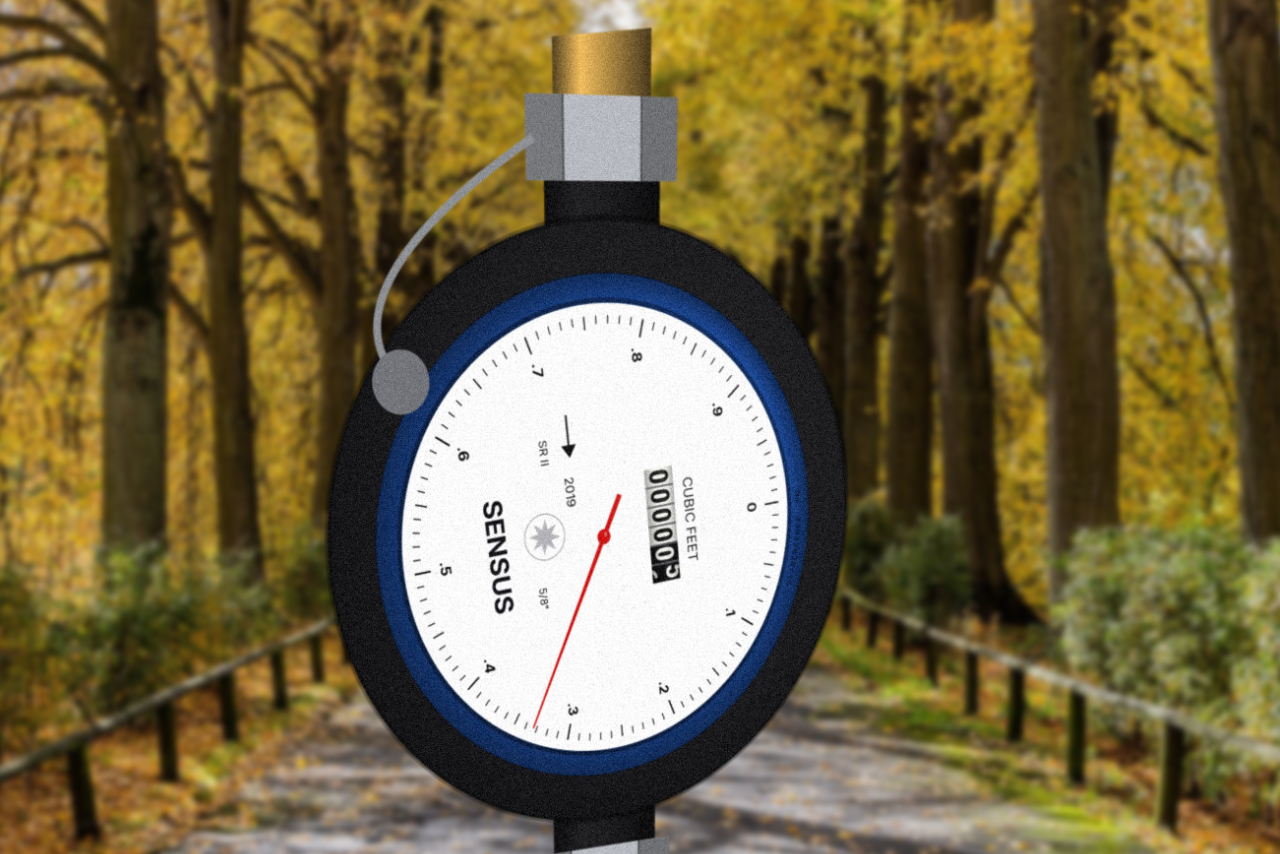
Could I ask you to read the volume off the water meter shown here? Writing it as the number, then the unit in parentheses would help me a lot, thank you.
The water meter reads 5.33 (ft³)
